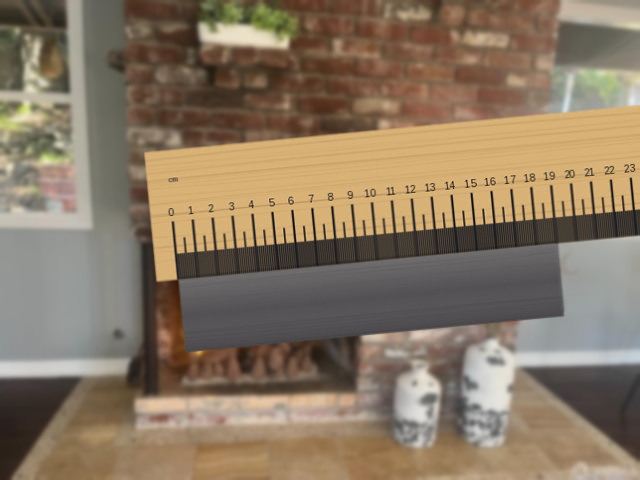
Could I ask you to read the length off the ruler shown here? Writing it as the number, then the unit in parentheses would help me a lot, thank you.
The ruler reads 19 (cm)
